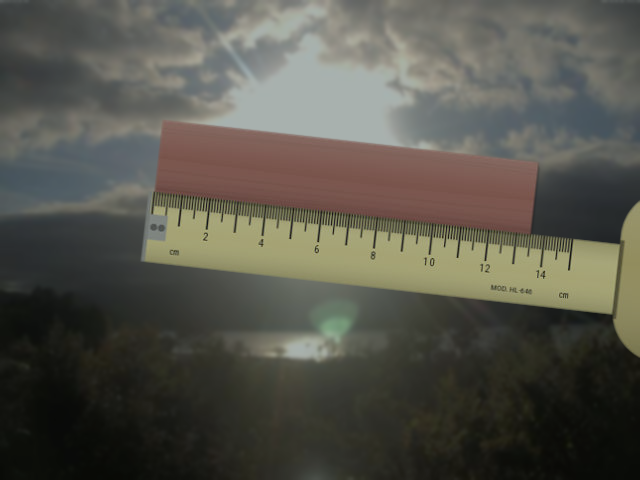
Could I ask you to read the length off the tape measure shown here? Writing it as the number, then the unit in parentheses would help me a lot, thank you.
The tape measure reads 13.5 (cm)
